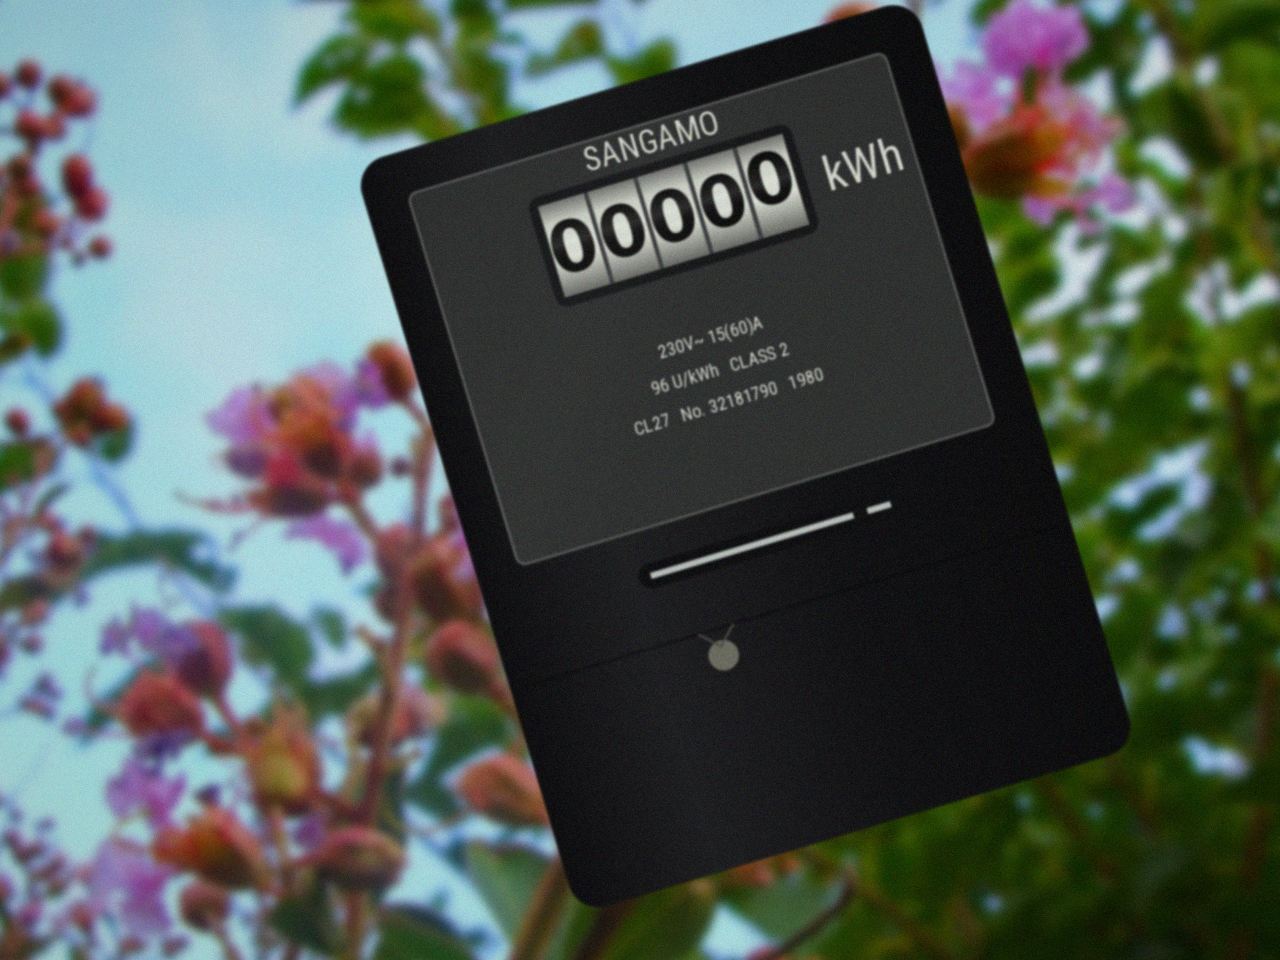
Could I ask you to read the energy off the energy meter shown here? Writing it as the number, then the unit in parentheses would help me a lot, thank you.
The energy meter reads 0 (kWh)
